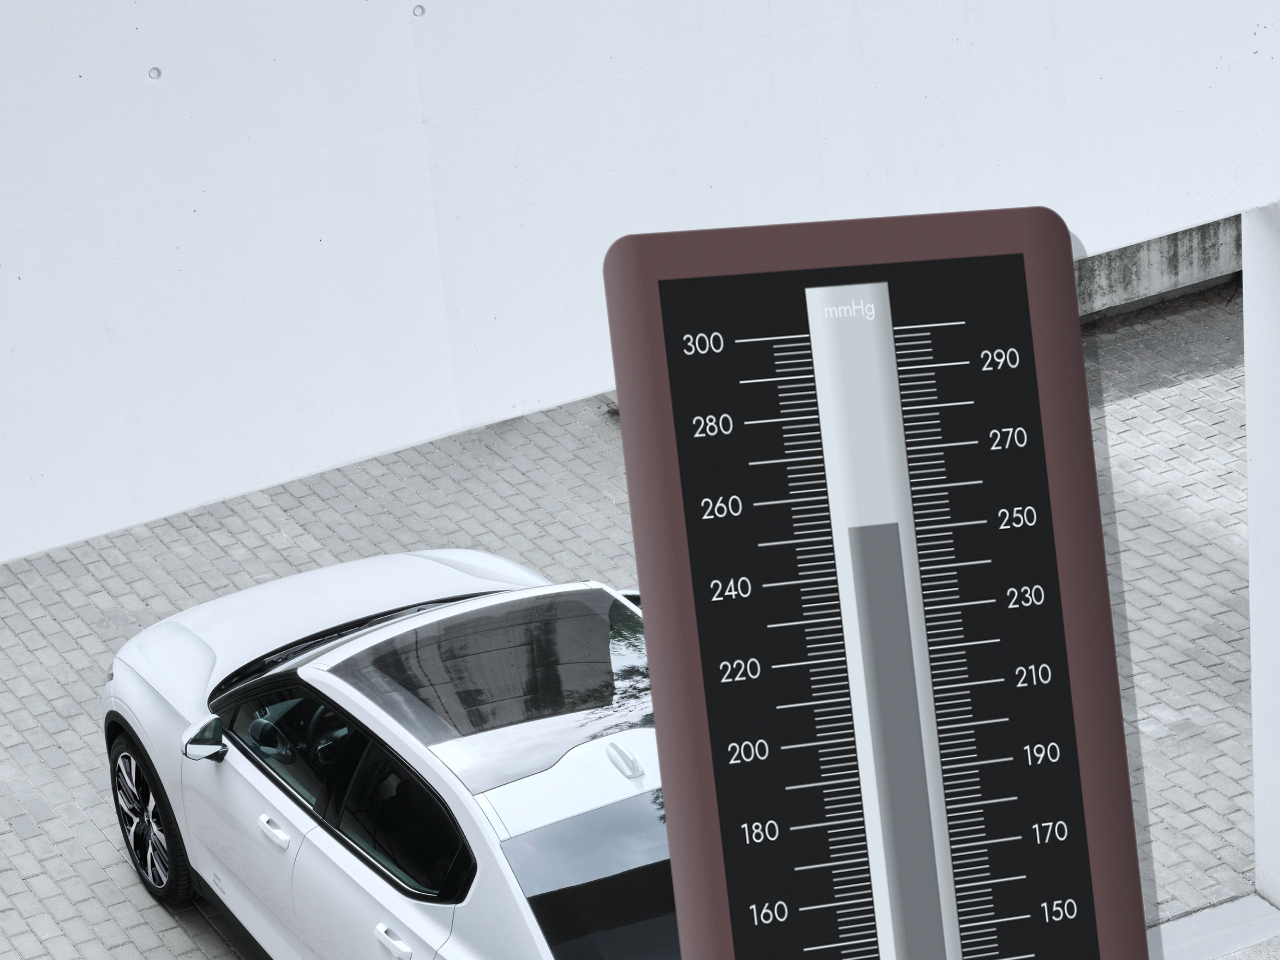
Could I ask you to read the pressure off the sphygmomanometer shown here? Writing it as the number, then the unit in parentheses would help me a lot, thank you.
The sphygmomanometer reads 252 (mmHg)
